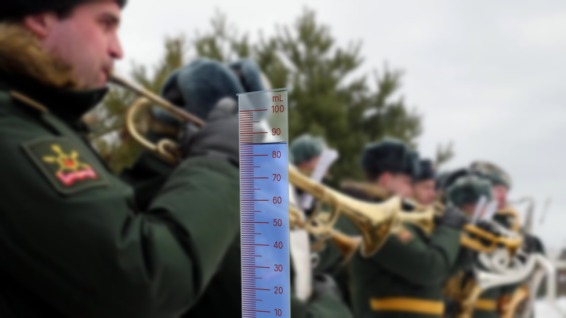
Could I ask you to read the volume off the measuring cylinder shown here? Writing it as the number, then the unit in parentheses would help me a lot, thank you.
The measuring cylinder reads 85 (mL)
